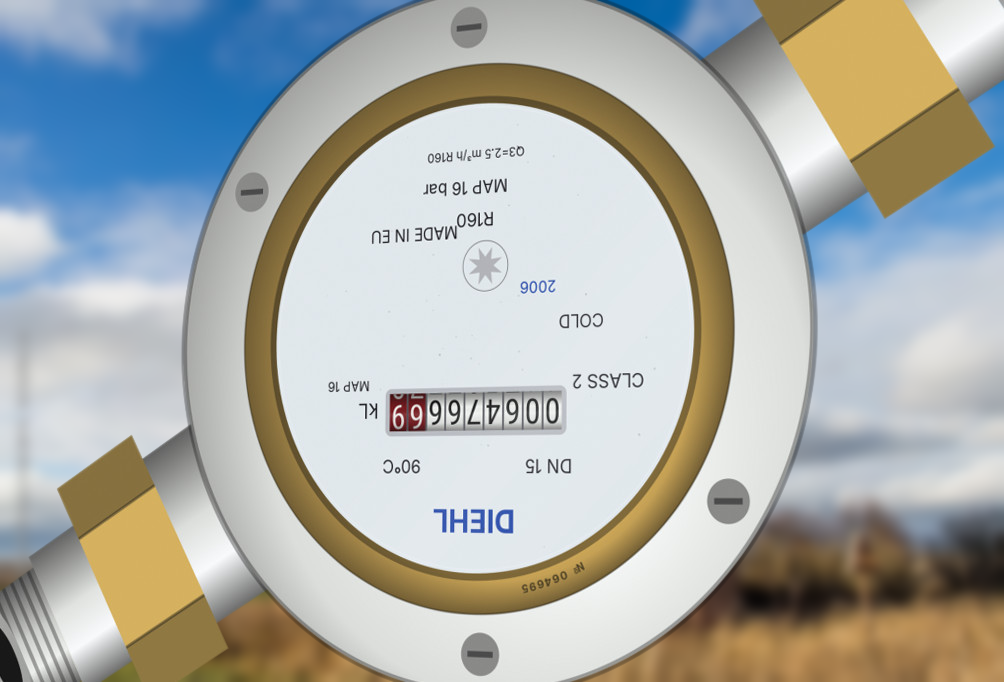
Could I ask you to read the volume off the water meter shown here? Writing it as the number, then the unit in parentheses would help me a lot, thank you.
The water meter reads 64766.69 (kL)
